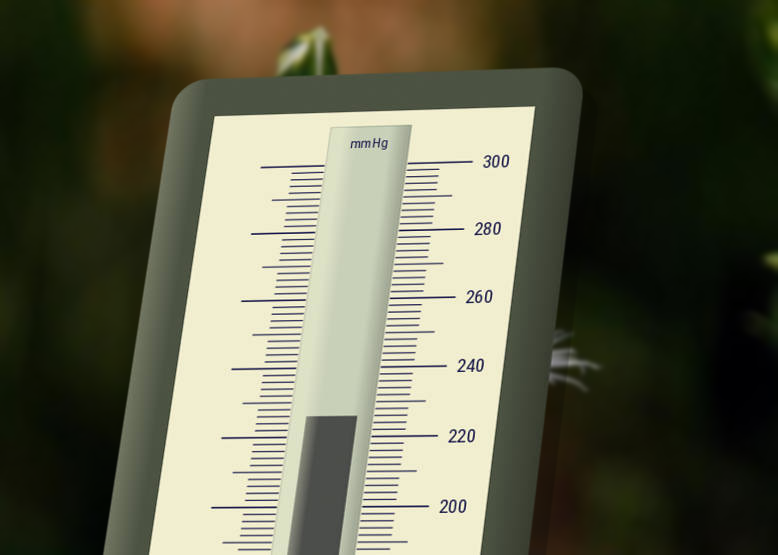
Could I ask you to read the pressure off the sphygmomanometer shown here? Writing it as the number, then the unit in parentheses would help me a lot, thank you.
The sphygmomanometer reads 226 (mmHg)
